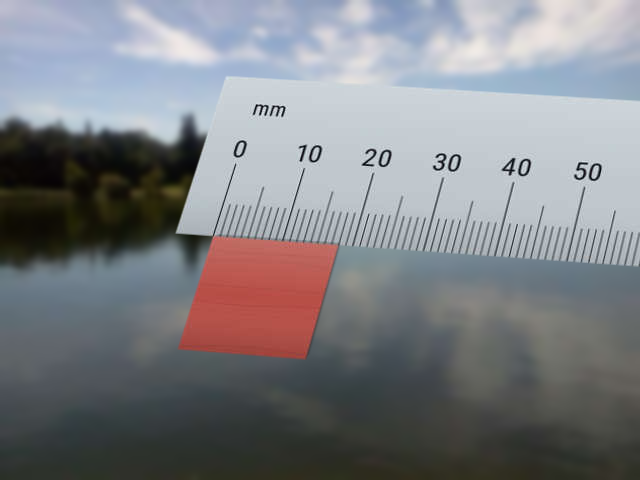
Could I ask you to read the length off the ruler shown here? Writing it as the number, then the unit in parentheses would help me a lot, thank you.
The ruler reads 18 (mm)
